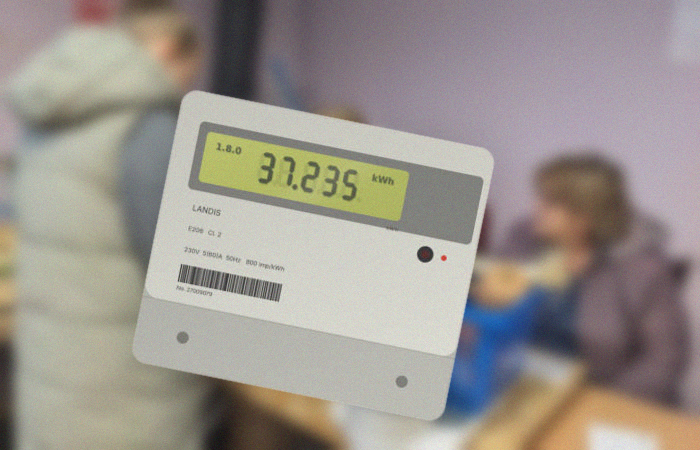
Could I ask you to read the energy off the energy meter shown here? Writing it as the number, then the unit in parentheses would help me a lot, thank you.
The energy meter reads 37.235 (kWh)
